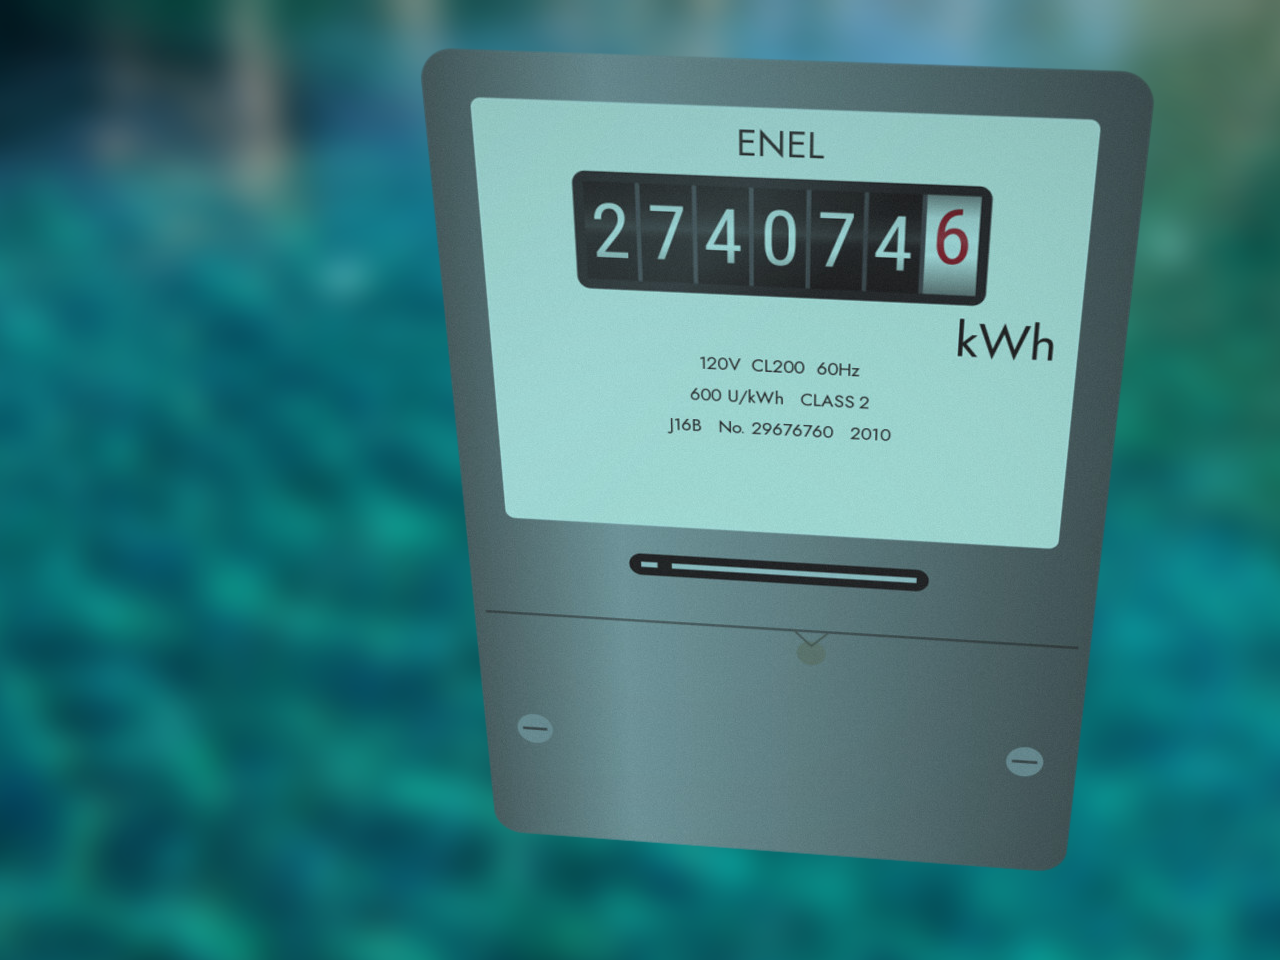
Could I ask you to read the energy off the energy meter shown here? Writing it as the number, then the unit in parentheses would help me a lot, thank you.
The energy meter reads 274074.6 (kWh)
